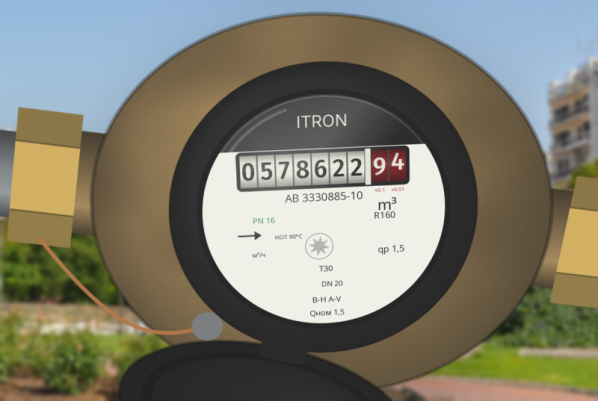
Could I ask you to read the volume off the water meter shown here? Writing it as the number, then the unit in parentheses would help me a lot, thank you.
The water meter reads 578622.94 (m³)
